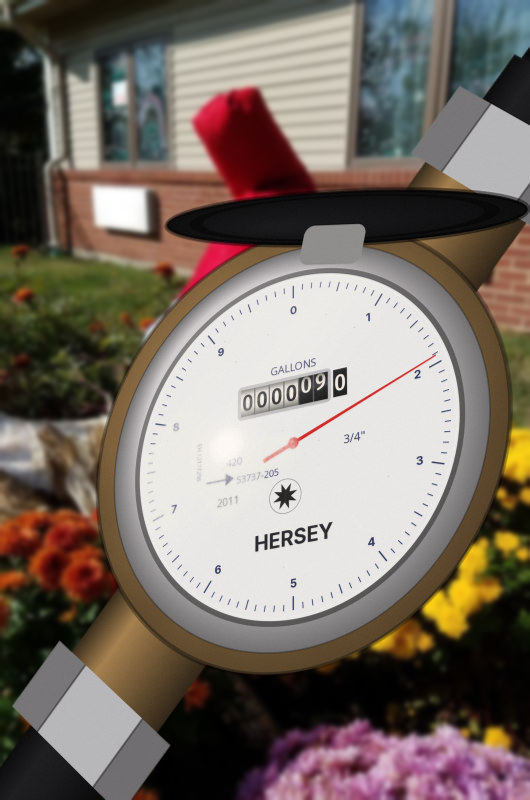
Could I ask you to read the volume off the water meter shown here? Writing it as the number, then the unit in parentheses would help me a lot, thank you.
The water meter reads 91.9 (gal)
